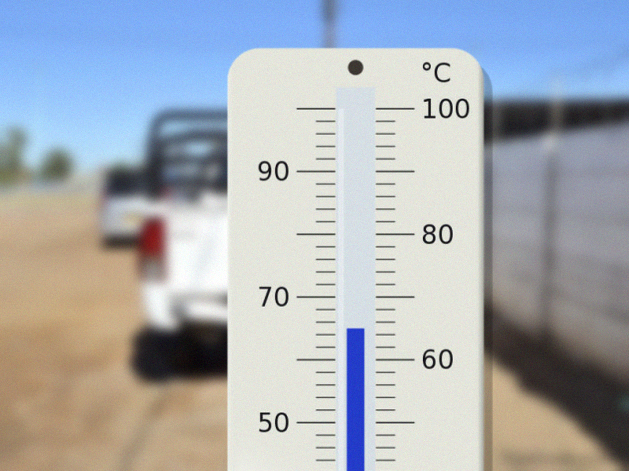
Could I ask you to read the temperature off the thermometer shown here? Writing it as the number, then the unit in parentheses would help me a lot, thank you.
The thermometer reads 65 (°C)
